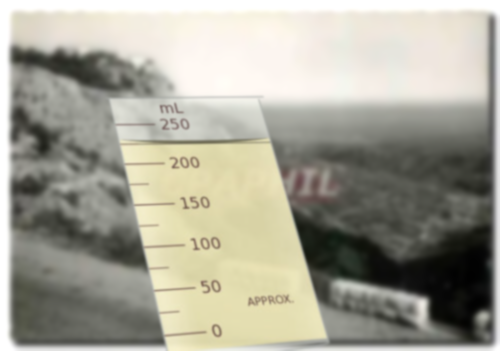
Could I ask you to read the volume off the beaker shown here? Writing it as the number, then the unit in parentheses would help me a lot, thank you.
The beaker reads 225 (mL)
